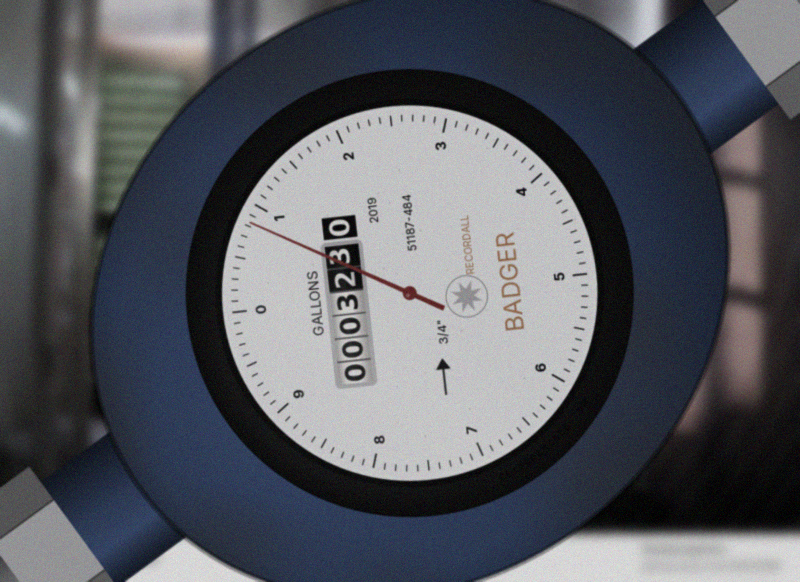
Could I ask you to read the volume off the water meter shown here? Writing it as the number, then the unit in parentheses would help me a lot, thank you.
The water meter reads 3230.8 (gal)
